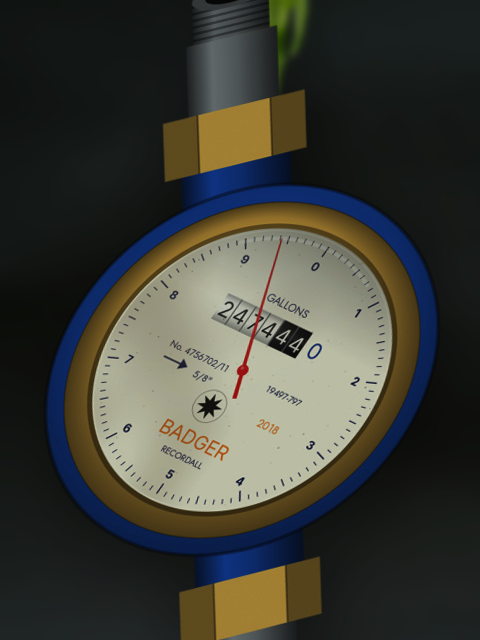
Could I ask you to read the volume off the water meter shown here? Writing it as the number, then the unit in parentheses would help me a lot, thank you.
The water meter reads 2474439.4 (gal)
